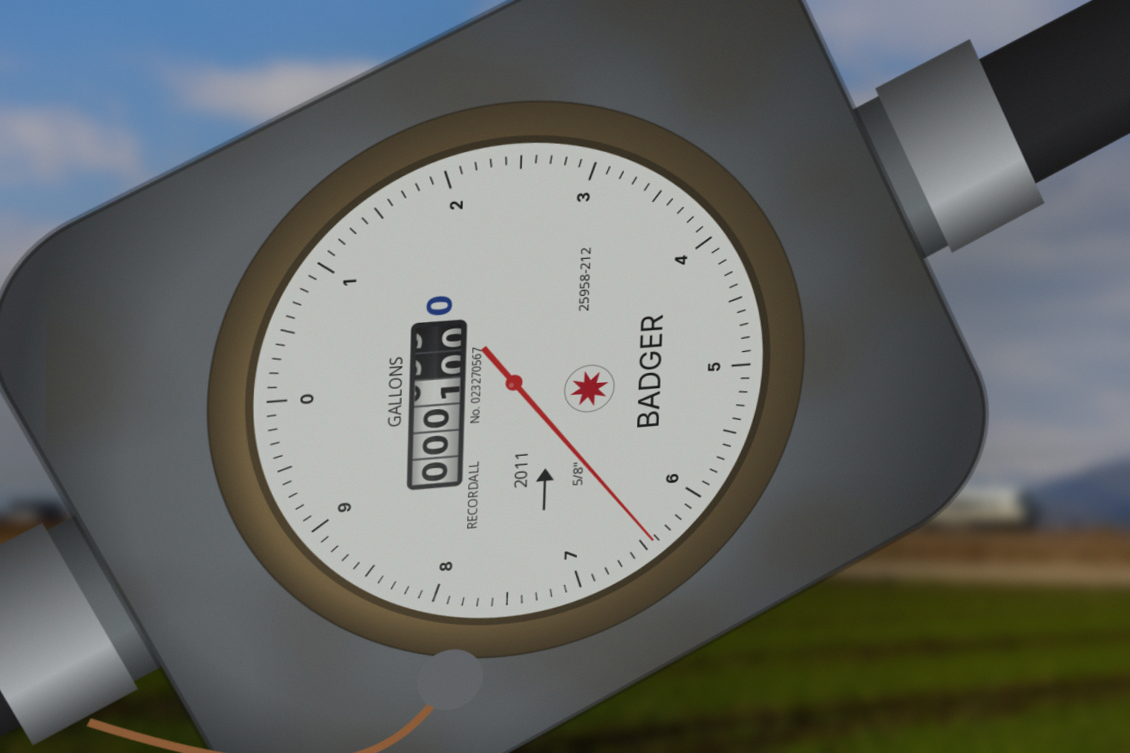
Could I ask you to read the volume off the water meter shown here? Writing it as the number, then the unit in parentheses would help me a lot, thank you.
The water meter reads 996.4 (gal)
